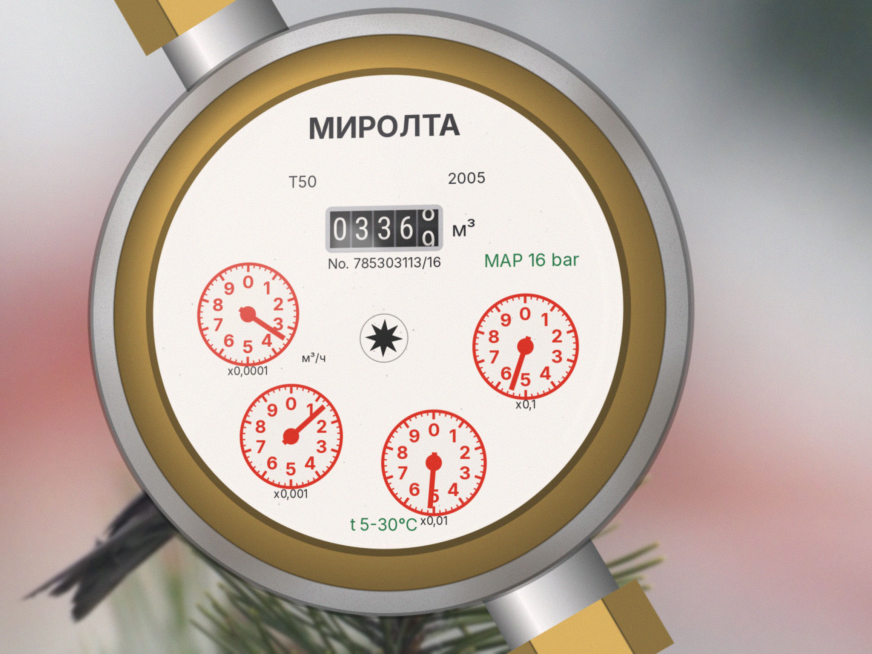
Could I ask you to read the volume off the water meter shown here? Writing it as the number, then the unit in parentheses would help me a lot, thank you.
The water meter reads 3368.5513 (m³)
